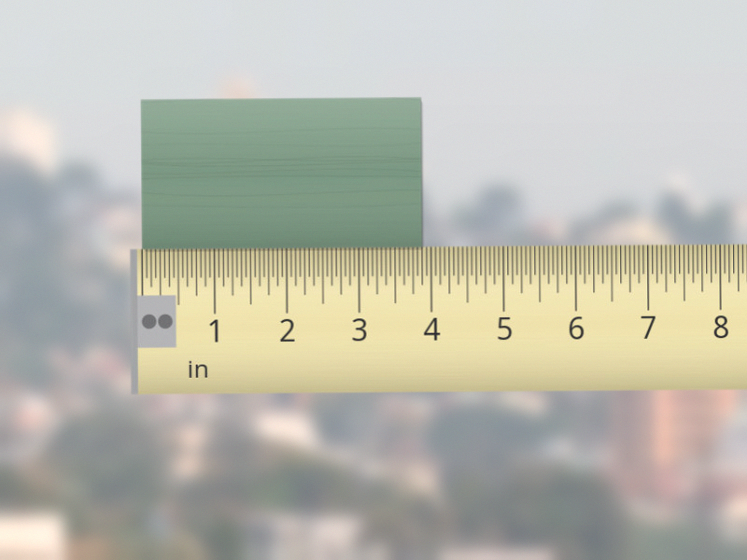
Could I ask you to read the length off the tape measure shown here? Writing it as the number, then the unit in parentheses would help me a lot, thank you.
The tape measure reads 3.875 (in)
